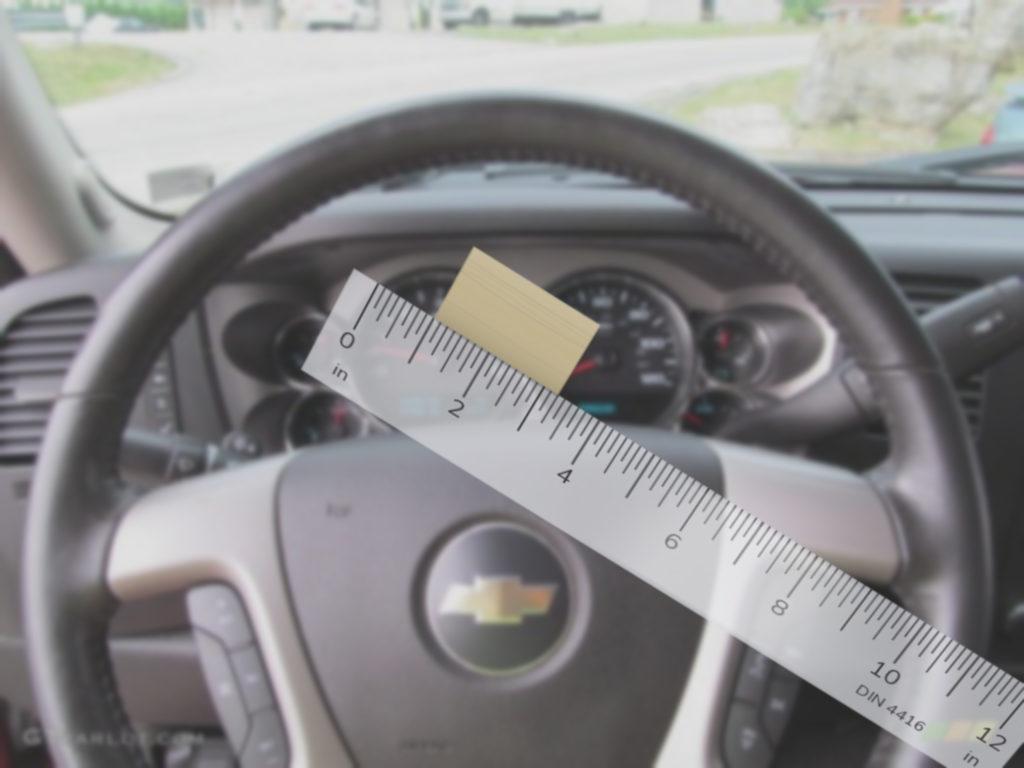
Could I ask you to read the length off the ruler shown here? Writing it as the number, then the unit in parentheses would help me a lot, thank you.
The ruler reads 2.25 (in)
